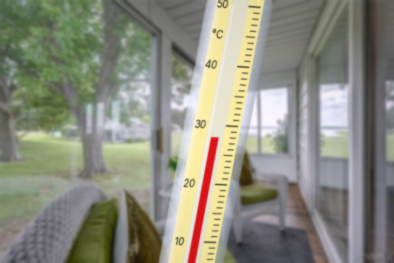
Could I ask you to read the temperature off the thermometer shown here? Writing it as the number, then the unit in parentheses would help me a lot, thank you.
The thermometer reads 28 (°C)
